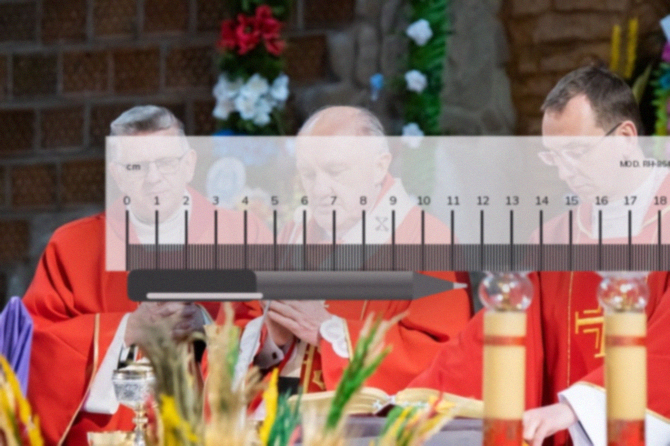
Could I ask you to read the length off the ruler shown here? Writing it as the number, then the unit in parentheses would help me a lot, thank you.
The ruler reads 11.5 (cm)
